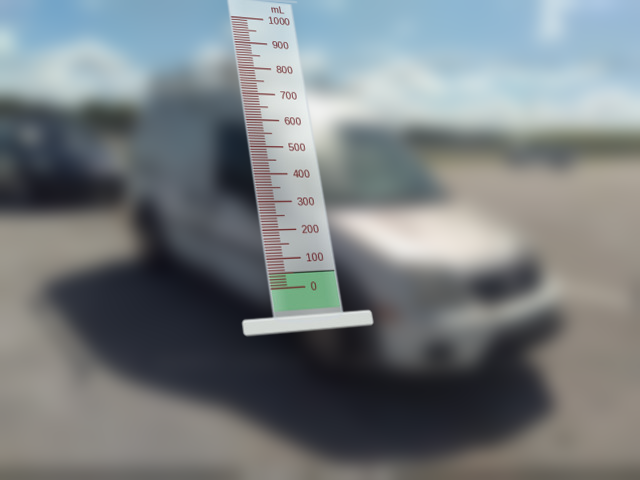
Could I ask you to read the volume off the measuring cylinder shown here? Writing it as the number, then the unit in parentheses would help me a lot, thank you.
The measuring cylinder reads 50 (mL)
